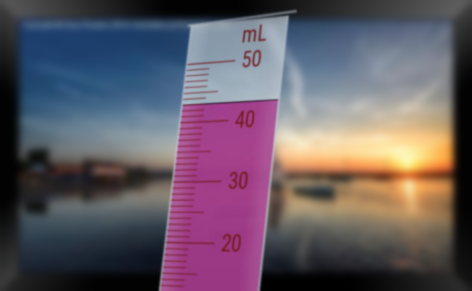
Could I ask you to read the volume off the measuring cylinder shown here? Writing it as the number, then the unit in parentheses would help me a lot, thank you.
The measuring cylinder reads 43 (mL)
